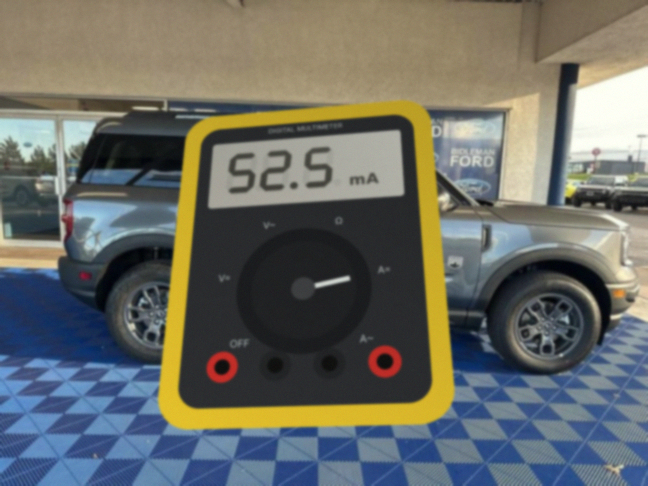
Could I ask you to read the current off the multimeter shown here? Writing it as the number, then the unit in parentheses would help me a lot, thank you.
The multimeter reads 52.5 (mA)
